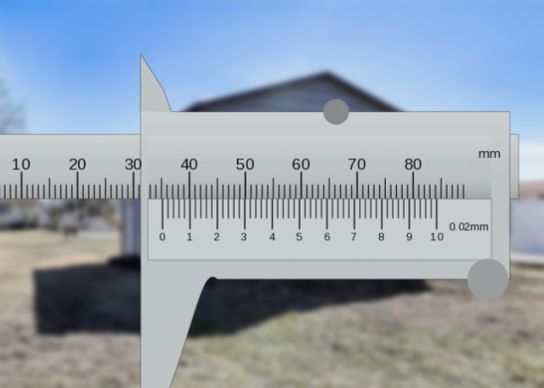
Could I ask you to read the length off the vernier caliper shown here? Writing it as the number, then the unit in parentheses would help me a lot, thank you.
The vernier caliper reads 35.2 (mm)
